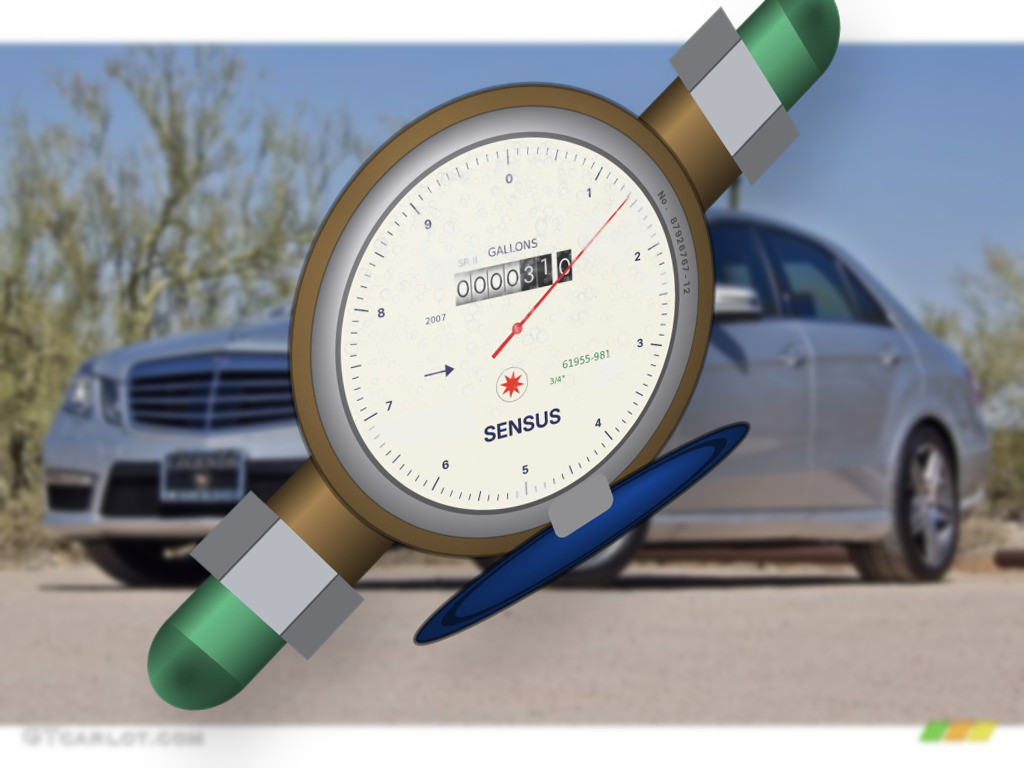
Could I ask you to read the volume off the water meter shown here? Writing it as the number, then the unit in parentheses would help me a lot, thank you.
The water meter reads 311.4 (gal)
